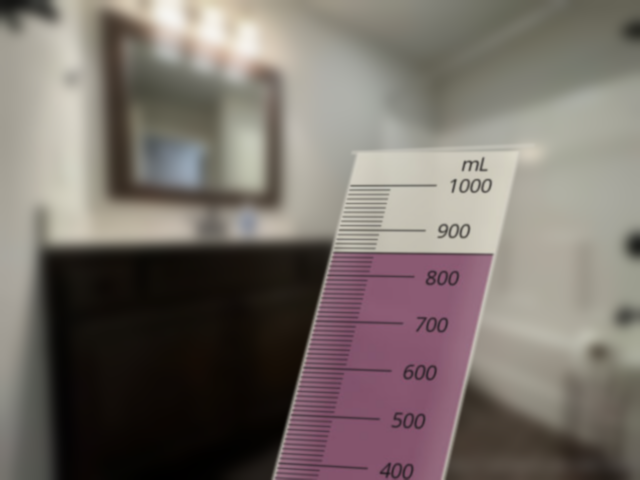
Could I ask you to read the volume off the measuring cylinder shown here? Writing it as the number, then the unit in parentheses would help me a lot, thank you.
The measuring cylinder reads 850 (mL)
